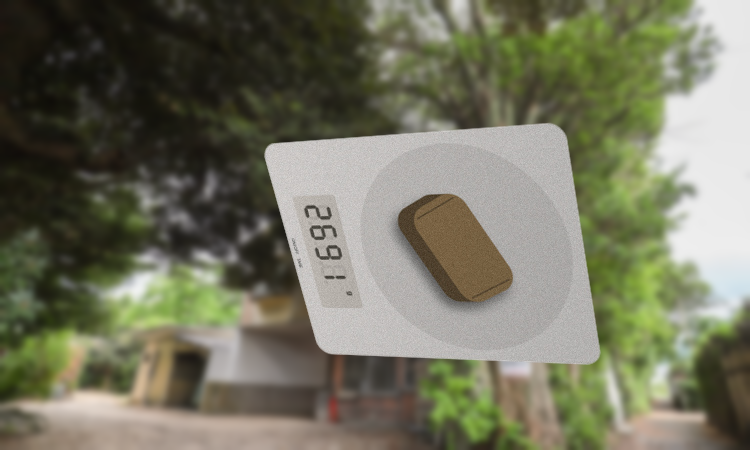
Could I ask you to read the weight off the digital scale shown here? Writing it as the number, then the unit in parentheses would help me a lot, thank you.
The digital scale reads 2691 (g)
